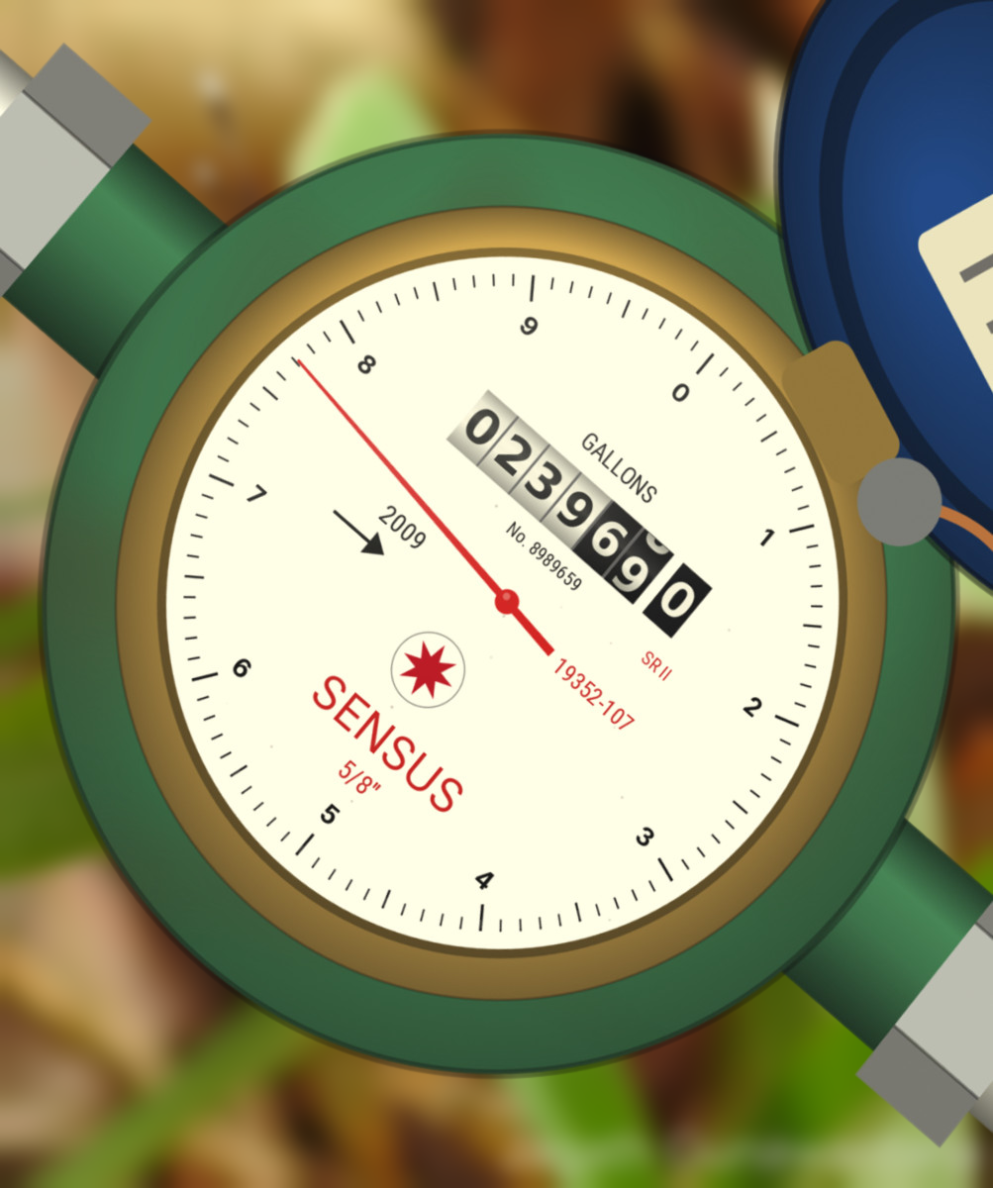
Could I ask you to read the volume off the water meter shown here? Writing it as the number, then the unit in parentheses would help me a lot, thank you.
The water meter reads 239687.7 (gal)
